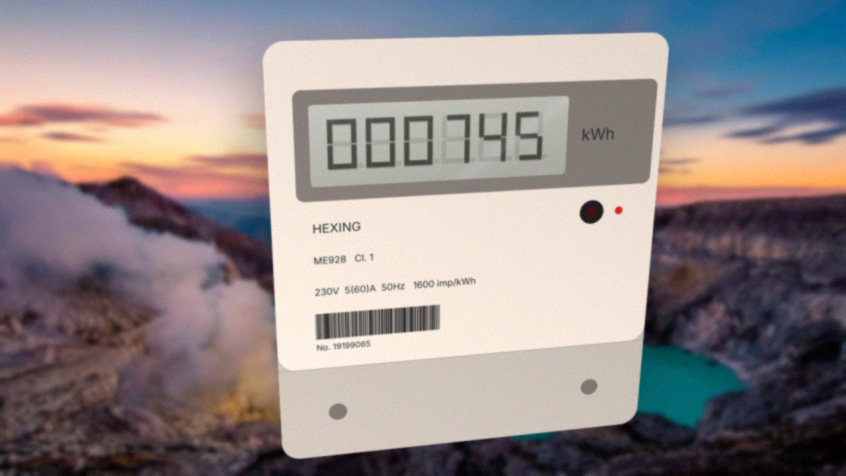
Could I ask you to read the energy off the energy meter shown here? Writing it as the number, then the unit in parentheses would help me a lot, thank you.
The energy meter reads 745 (kWh)
